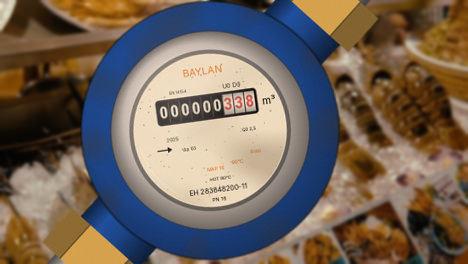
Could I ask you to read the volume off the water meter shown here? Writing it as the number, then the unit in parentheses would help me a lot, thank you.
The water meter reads 0.338 (m³)
